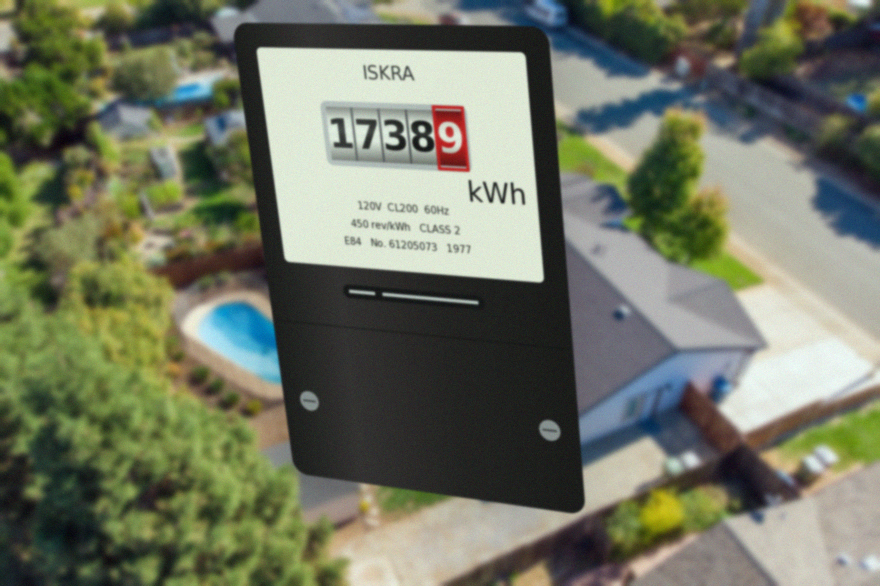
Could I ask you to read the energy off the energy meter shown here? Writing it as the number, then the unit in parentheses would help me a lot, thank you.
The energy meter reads 1738.9 (kWh)
